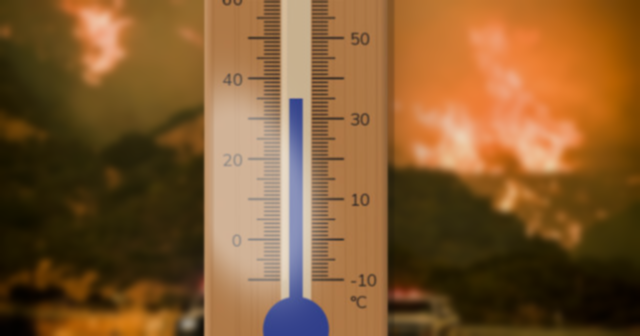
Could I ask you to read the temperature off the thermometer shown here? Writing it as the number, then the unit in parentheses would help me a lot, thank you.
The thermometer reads 35 (°C)
